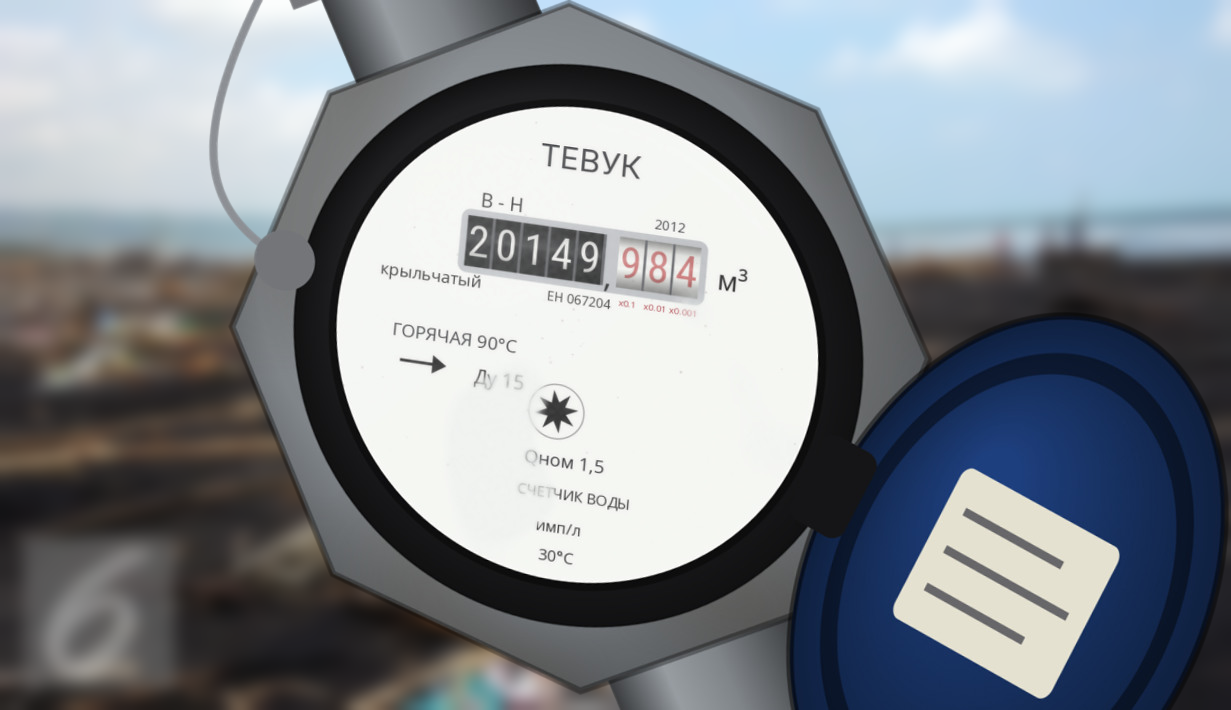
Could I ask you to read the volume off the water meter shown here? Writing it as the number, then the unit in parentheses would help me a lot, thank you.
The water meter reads 20149.984 (m³)
